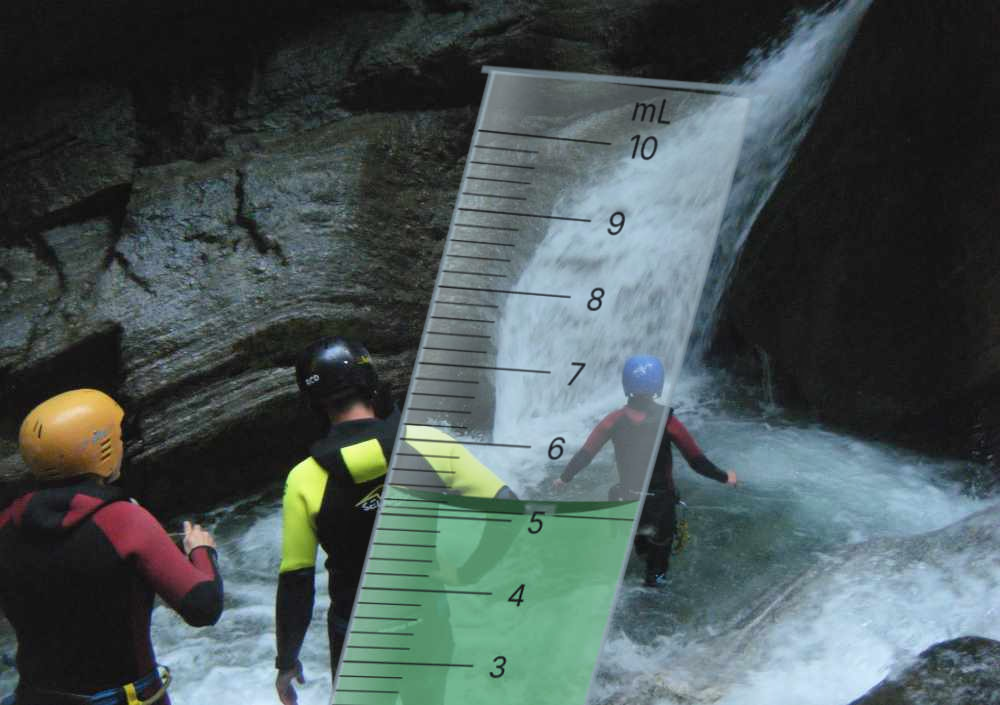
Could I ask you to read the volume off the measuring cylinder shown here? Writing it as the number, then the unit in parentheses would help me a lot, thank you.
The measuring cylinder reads 5.1 (mL)
